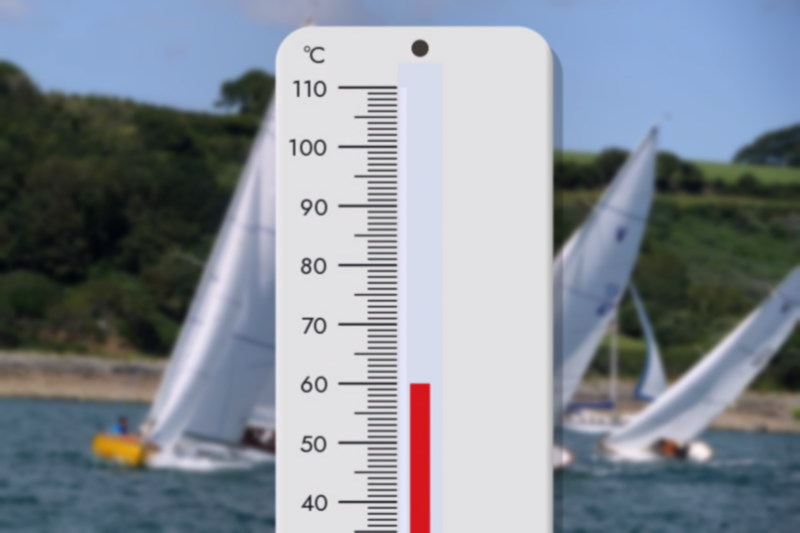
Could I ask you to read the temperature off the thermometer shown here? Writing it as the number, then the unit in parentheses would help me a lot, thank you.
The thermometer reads 60 (°C)
